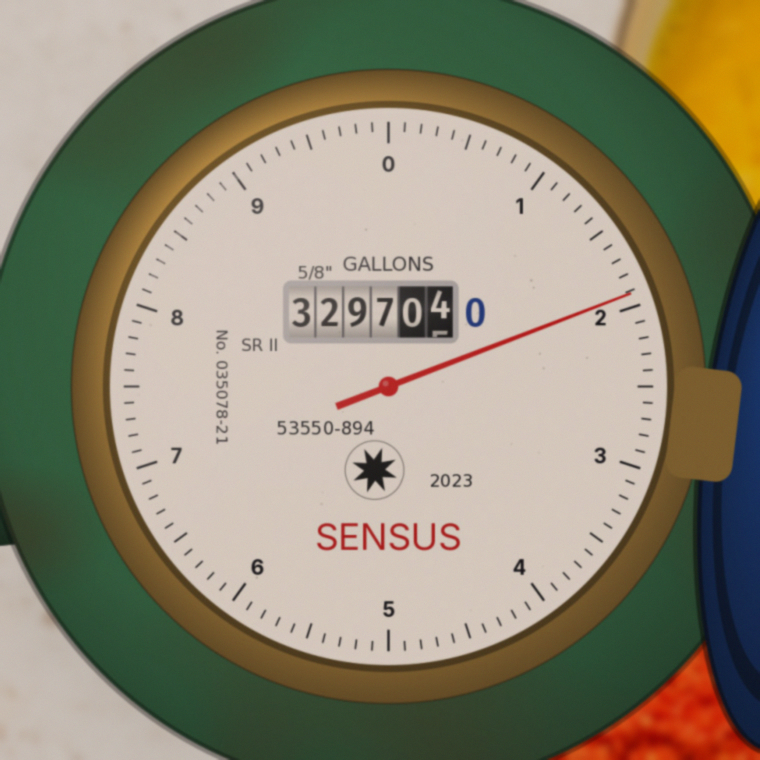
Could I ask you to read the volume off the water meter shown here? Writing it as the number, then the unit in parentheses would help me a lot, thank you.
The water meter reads 3297041.9 (gal)
